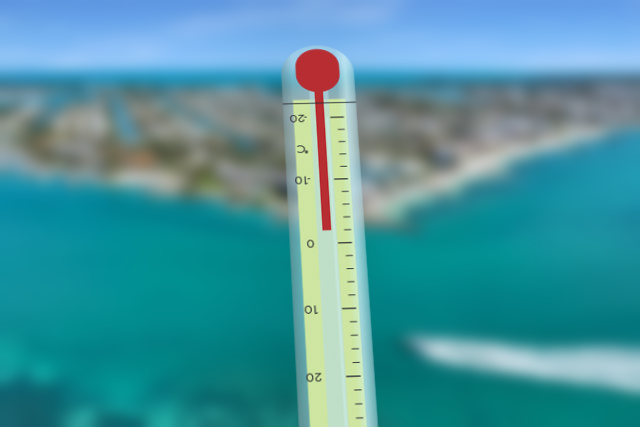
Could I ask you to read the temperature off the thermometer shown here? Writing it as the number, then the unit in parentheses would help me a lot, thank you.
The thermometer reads -2 (°C)
